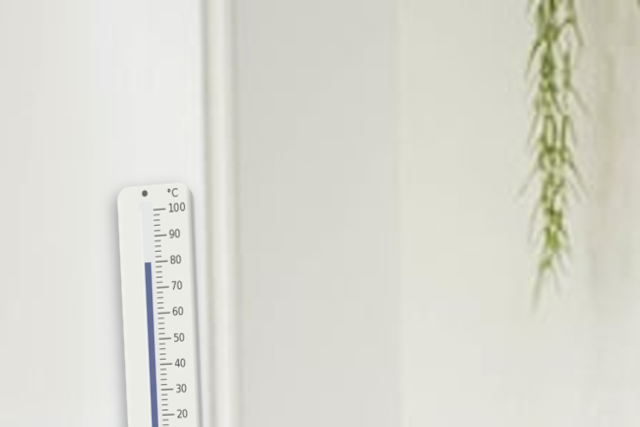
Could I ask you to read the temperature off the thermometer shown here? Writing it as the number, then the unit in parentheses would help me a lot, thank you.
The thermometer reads 80 (°C)
